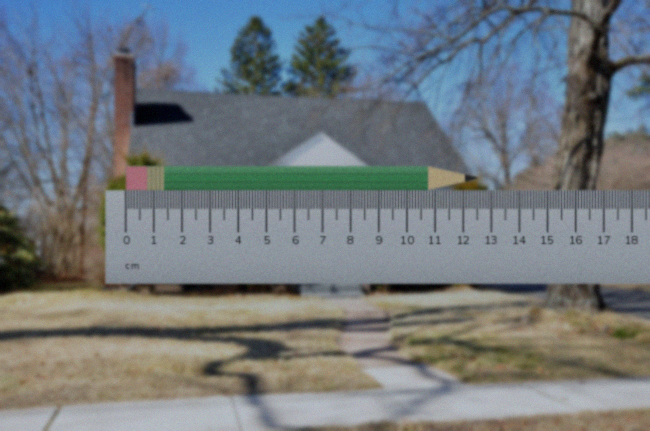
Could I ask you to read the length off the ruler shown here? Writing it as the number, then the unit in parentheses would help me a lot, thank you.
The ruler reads 12.5 (cm)
